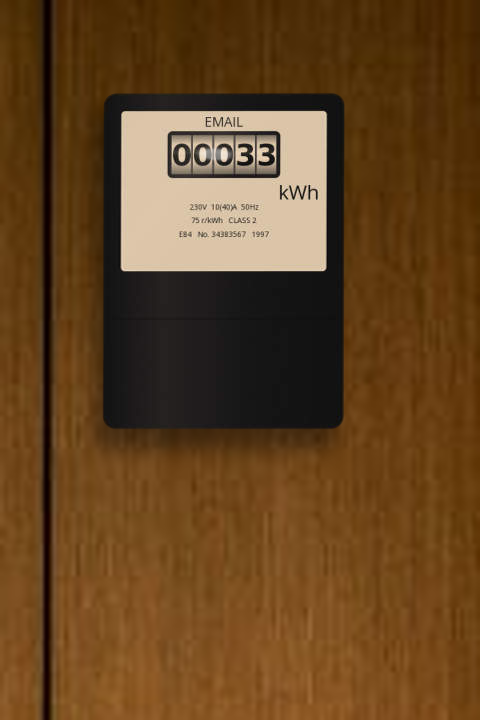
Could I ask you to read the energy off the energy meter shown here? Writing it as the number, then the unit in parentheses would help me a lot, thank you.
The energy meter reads 33 (kWh)
